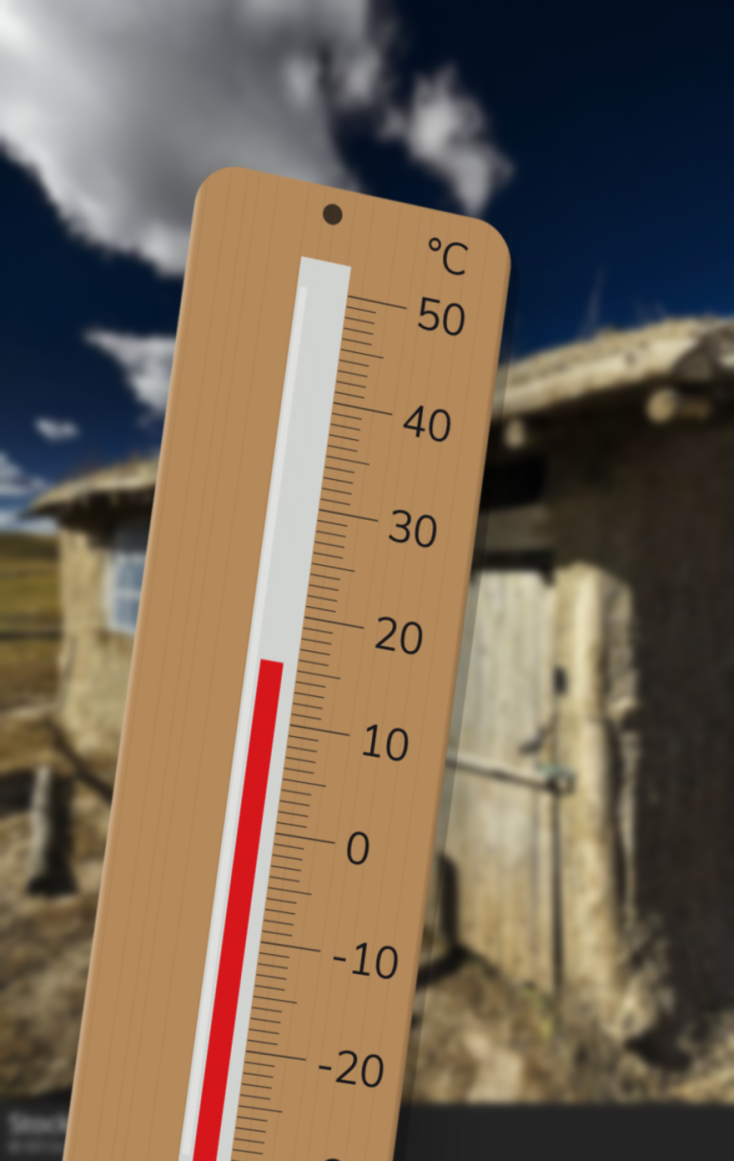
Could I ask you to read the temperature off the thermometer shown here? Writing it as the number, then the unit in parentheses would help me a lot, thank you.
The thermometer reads 15.5 (°C)
